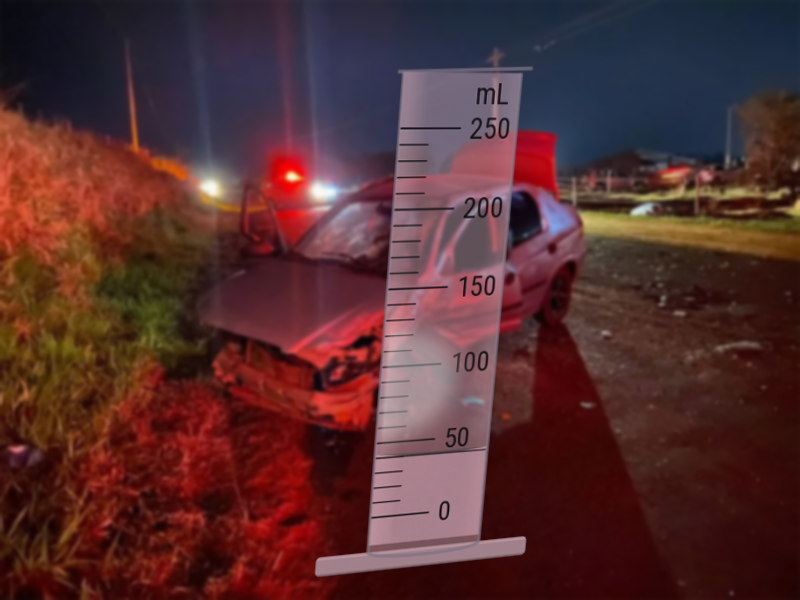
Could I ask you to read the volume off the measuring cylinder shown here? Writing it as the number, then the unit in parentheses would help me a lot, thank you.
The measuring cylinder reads 40 (mL)
